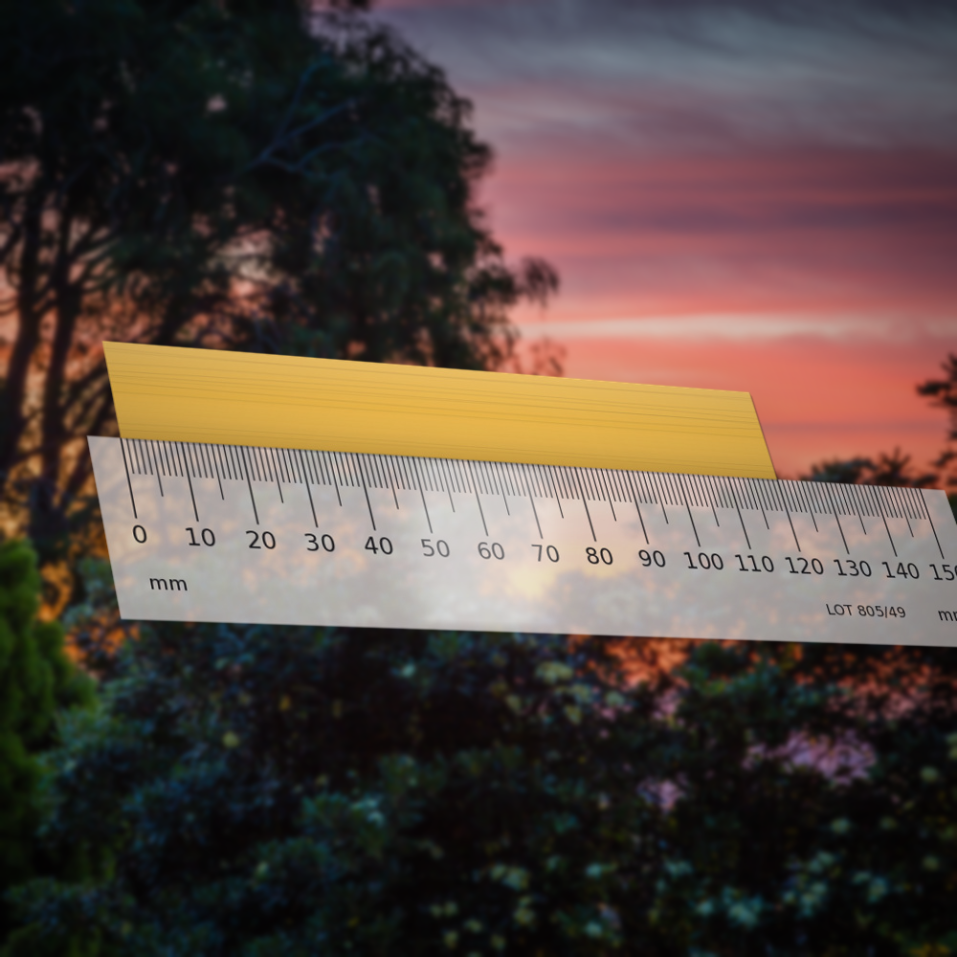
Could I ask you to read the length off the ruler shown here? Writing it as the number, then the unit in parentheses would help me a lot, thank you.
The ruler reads 120 (mm)
